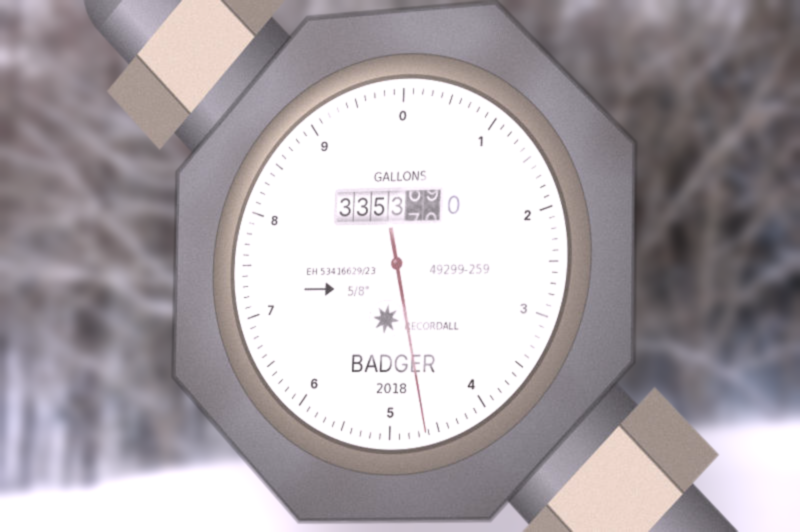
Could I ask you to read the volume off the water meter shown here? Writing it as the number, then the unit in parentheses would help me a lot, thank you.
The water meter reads 3353694.6 (gal)
